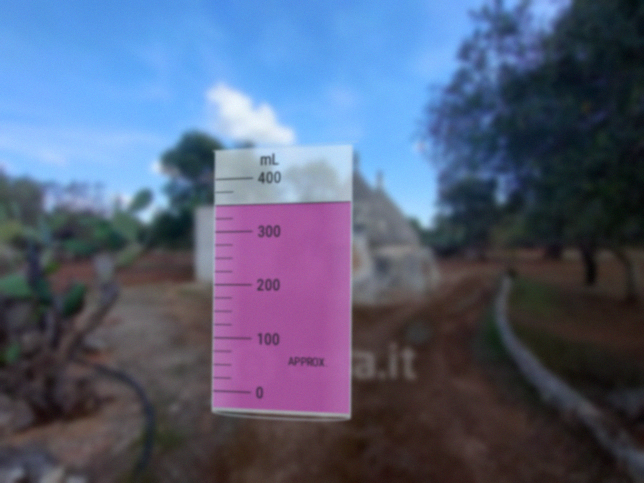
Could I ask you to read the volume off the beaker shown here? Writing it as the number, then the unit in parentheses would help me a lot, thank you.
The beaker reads 350 (mL)
